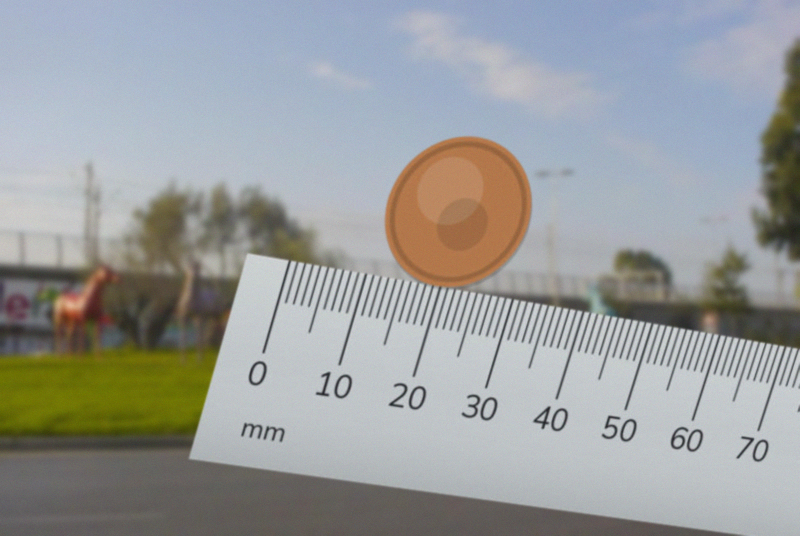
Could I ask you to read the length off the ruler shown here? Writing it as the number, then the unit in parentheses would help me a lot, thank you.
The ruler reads 19 (mm)
